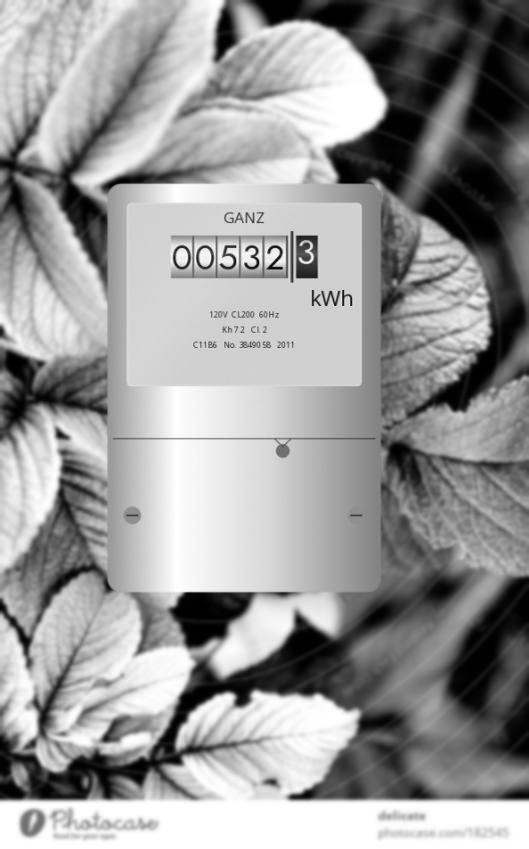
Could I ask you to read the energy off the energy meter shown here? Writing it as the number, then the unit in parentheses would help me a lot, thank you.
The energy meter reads 532.3 (kWh)
